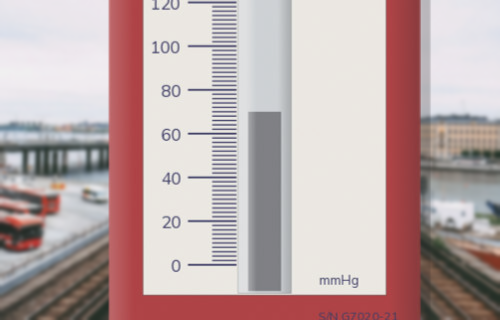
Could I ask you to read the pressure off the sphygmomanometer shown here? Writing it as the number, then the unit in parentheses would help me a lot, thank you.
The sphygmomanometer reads 70 (mmHg)
